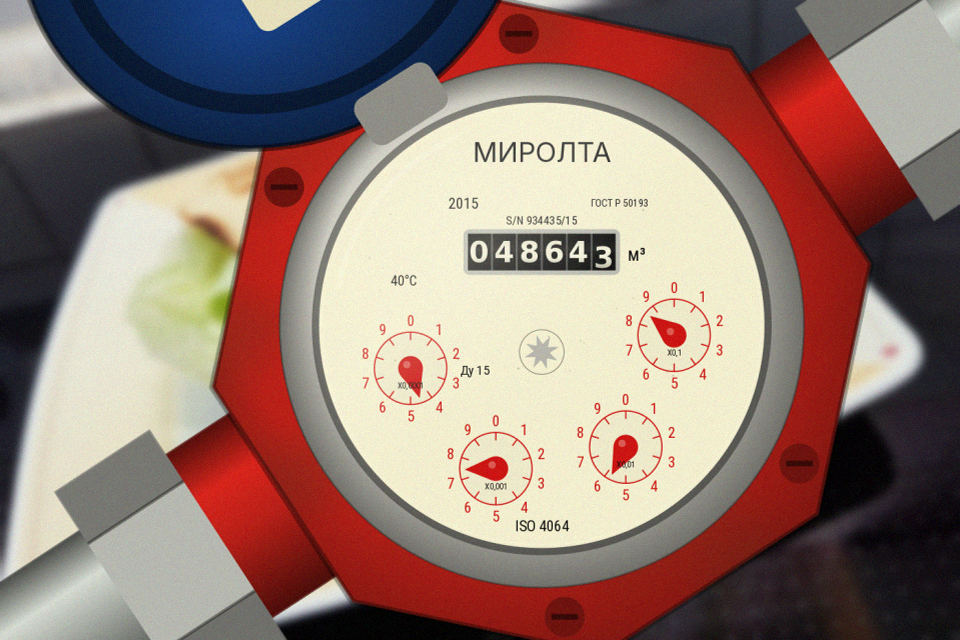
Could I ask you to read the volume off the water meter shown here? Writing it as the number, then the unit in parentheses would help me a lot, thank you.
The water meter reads 48642.8574 (m³)
